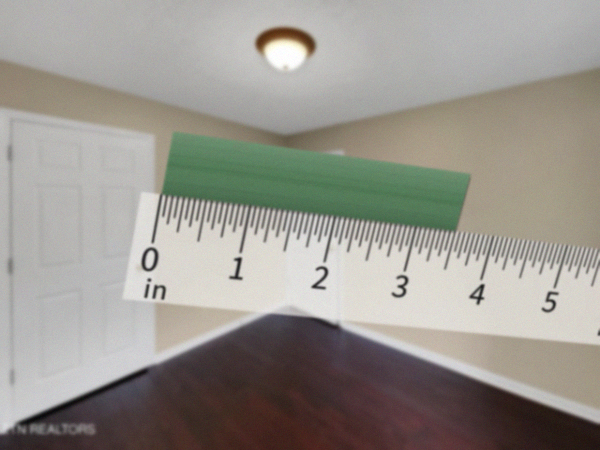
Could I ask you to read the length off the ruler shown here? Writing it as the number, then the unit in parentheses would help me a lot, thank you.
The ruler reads 3.5 (in)
